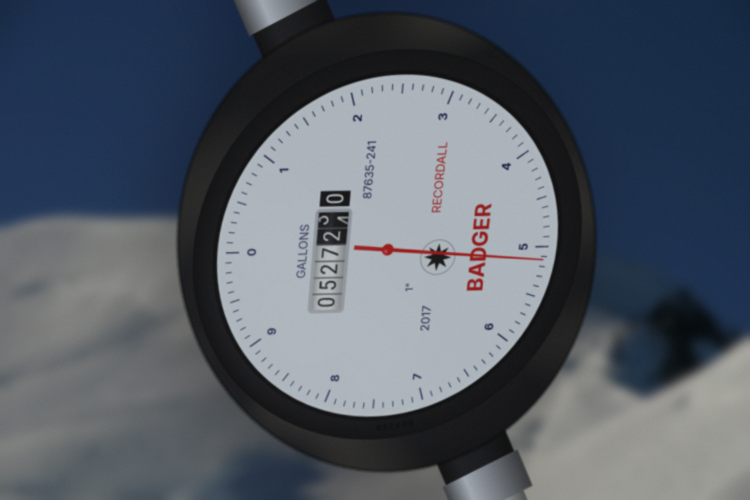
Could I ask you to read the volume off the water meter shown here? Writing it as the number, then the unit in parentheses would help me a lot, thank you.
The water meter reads 527235.1 (gal)
